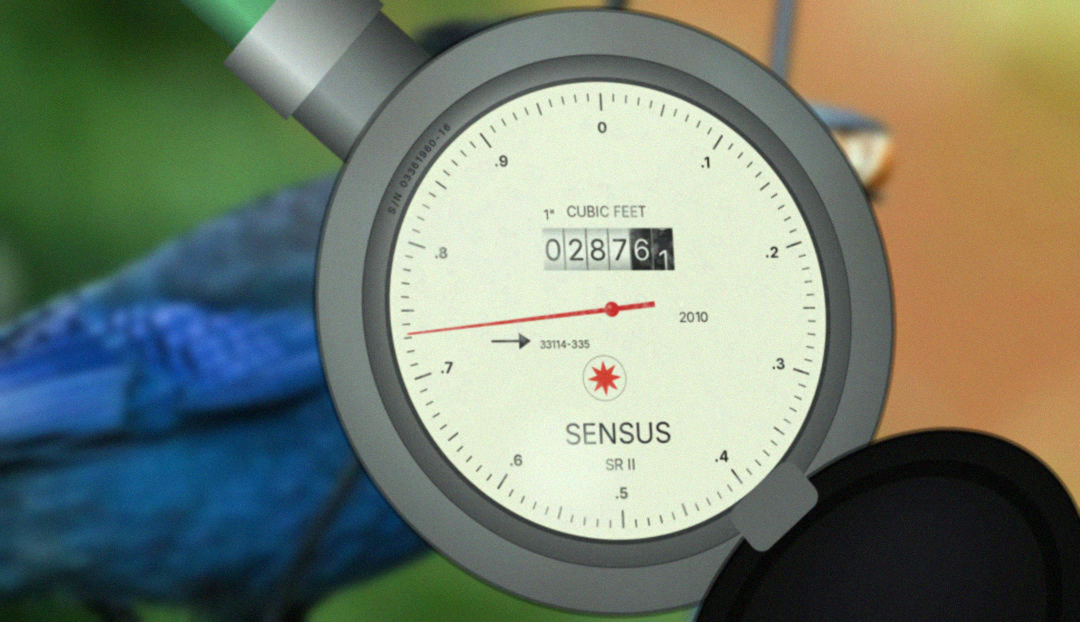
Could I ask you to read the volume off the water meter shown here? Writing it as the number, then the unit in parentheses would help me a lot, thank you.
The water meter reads 28760.73 (ft³)
